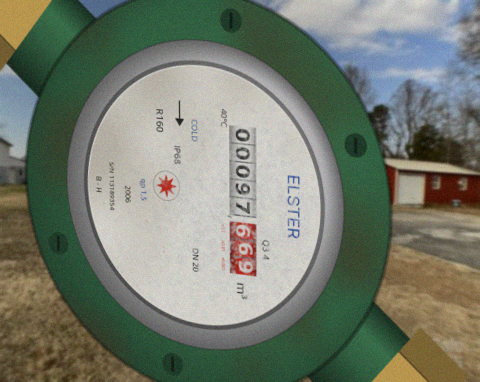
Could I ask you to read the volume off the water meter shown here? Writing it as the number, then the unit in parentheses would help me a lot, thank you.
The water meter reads 97.669 (m³)
